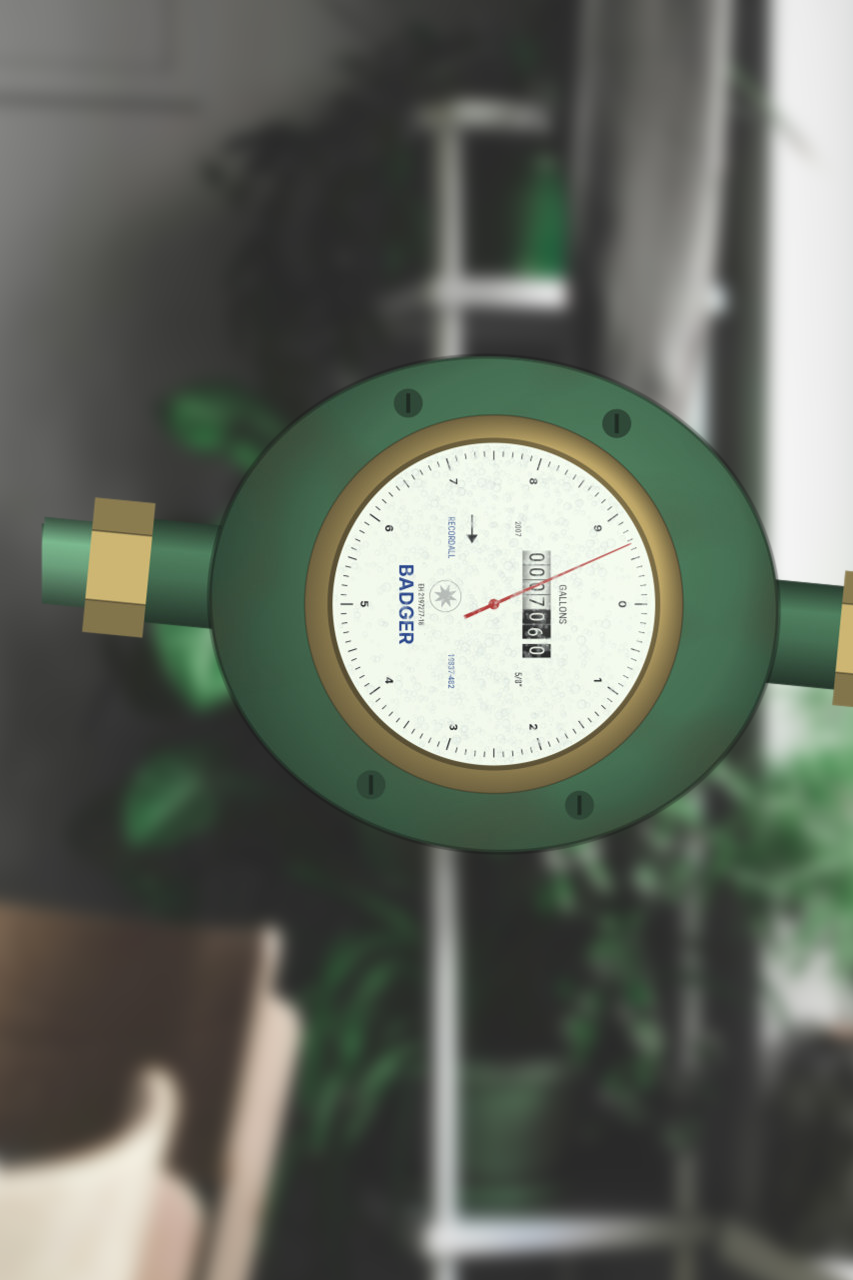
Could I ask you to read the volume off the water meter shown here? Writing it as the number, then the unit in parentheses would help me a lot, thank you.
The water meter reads 7059.3 (gal)
